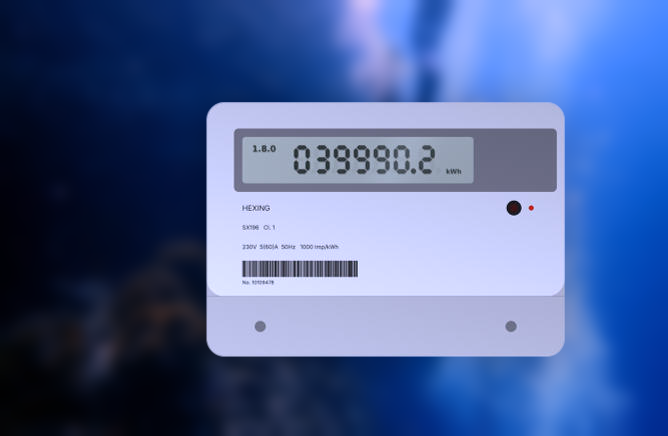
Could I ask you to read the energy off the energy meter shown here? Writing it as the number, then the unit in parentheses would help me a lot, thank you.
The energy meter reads 39990.2 (kWh)
